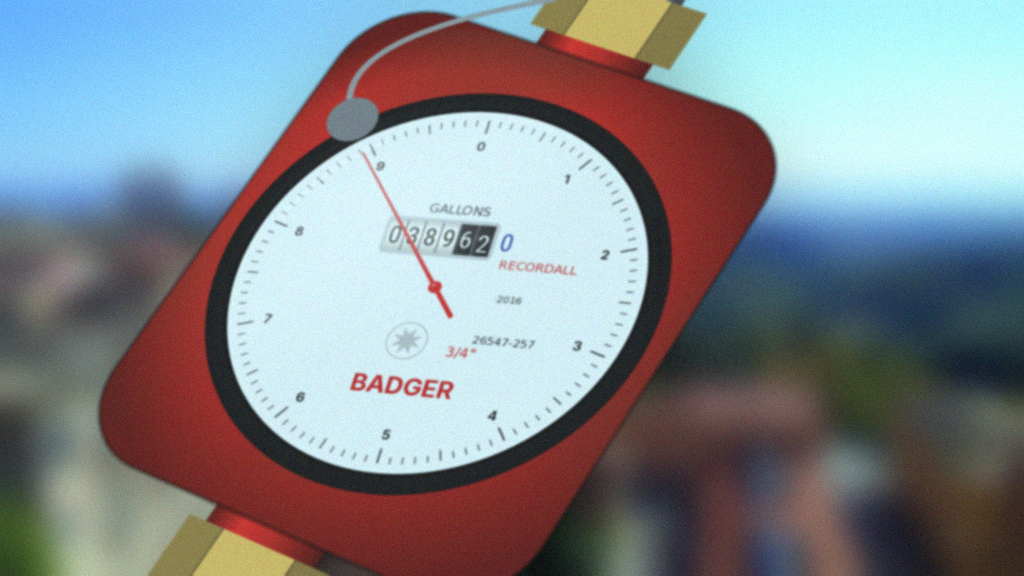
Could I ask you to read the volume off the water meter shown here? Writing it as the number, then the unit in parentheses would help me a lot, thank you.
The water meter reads 389618.9 (gal)
